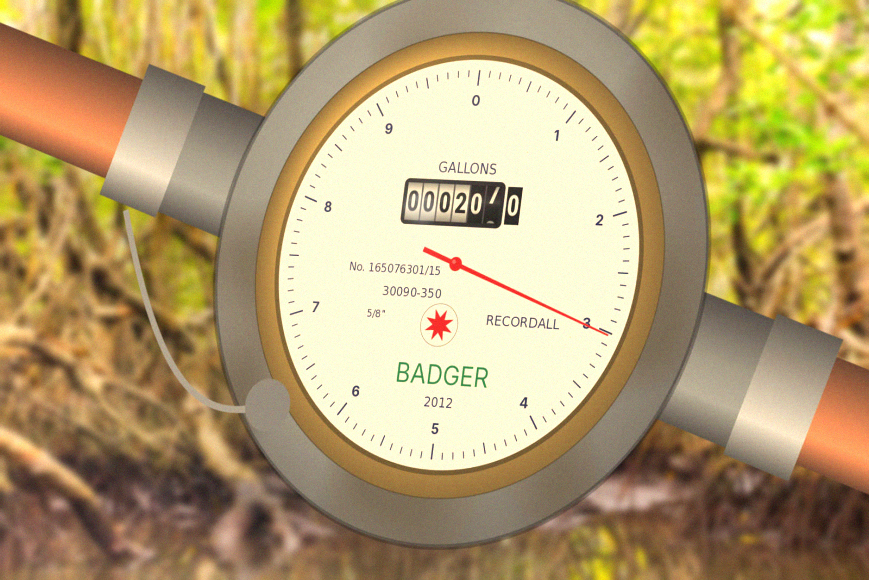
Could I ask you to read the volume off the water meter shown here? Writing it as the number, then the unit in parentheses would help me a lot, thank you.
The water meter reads 2073.0 (gal)
